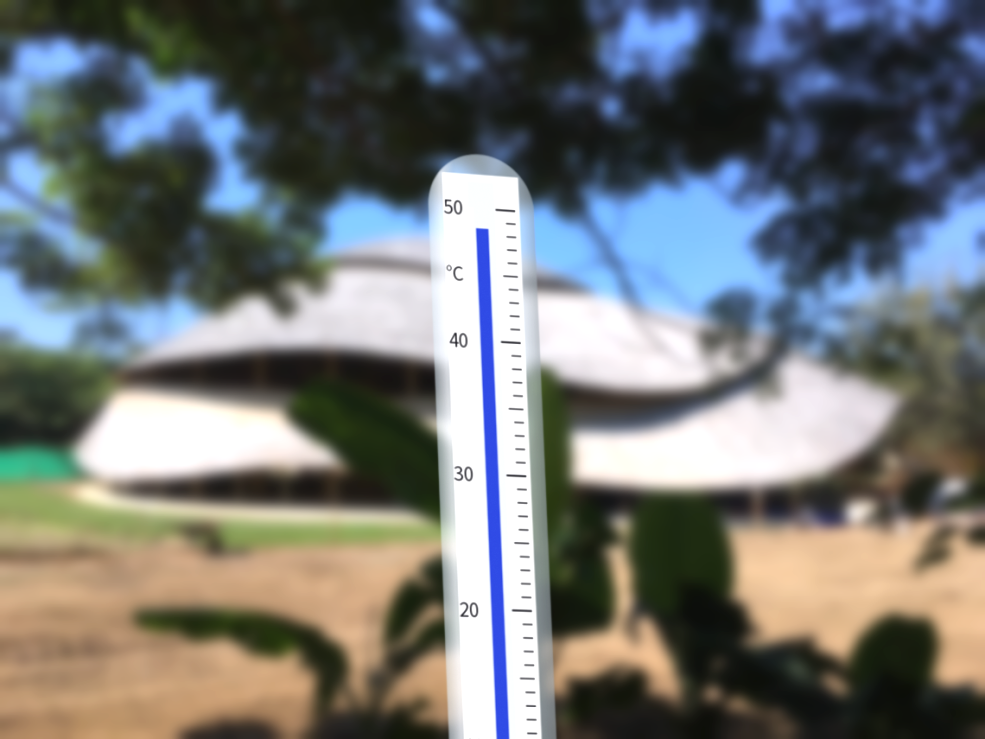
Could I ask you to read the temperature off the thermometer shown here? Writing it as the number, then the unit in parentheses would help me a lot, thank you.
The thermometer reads 48.5 (°C)
